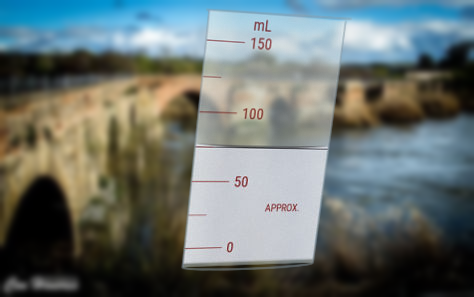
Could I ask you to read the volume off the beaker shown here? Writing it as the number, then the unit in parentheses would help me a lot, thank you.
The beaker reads 75 (mL)
